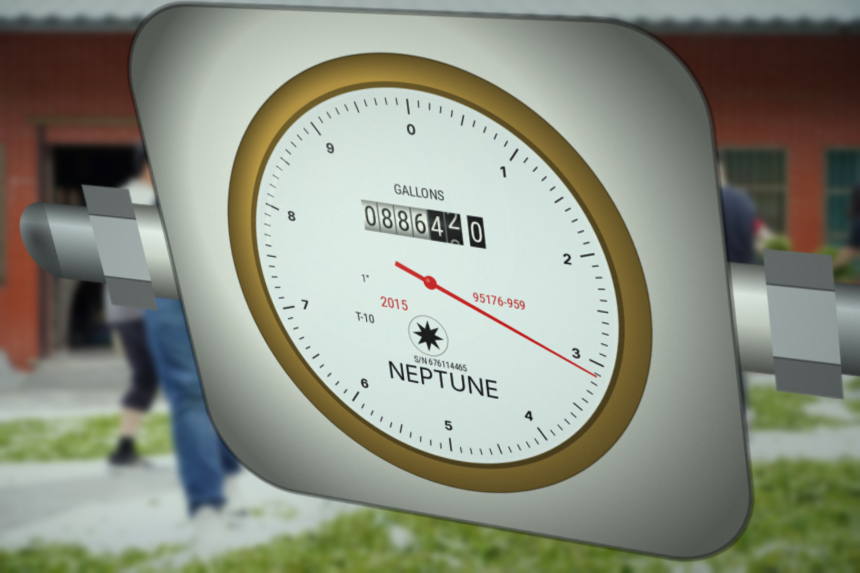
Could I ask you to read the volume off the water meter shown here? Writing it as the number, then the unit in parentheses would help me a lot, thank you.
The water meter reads 886423.1 (gal)
